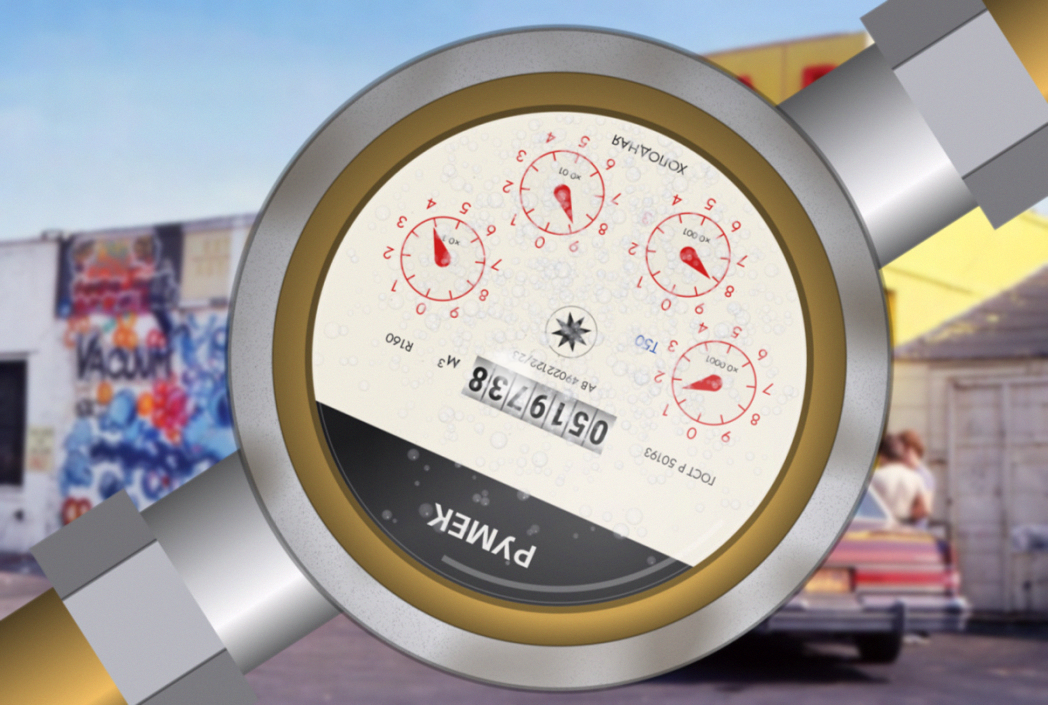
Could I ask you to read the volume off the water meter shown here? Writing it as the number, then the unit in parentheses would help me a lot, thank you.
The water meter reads 519738.3881 (m³)
